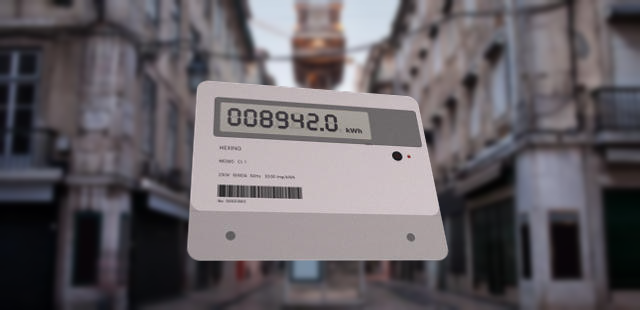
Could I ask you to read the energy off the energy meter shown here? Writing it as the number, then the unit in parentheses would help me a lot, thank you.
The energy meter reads 8942.0 (kWh)
